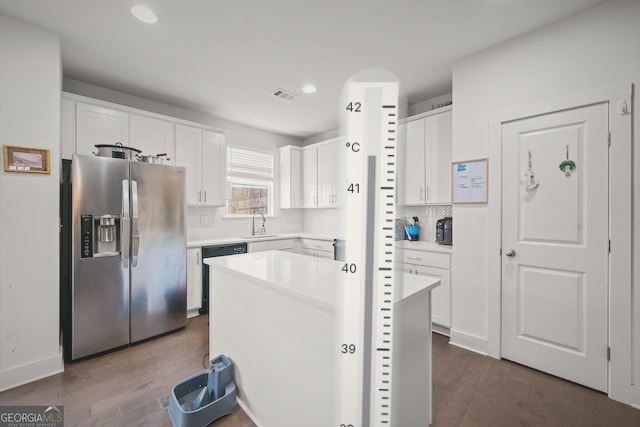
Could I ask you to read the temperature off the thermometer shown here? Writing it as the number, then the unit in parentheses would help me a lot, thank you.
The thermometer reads 41.4 (°C)
